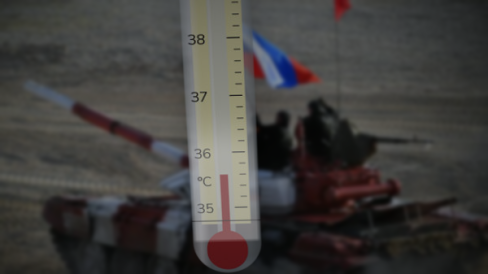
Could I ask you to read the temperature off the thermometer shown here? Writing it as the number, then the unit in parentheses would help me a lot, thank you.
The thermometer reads 35.6 (°C)
